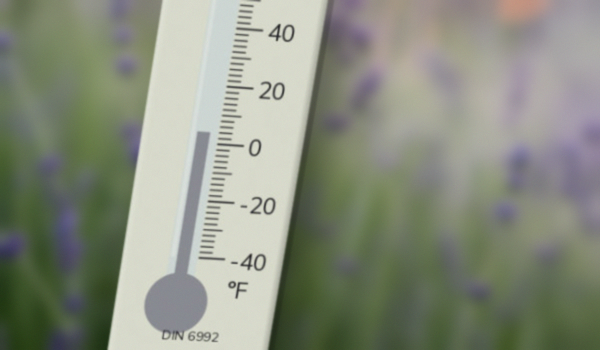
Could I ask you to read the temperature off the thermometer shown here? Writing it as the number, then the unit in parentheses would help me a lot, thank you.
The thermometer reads 4 (°F)
